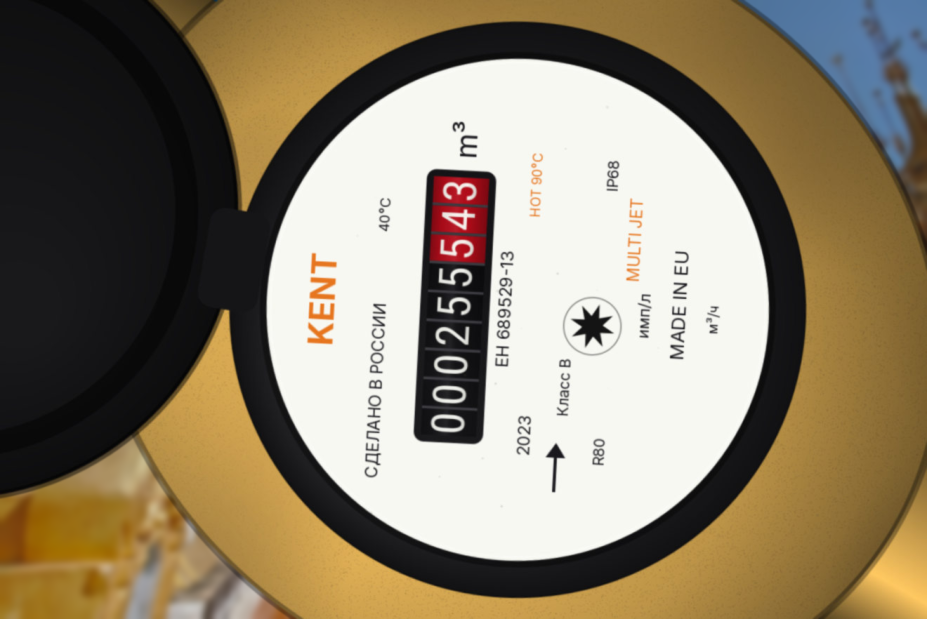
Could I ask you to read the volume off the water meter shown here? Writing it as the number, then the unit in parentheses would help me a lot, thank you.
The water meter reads 255.543 (m³)
